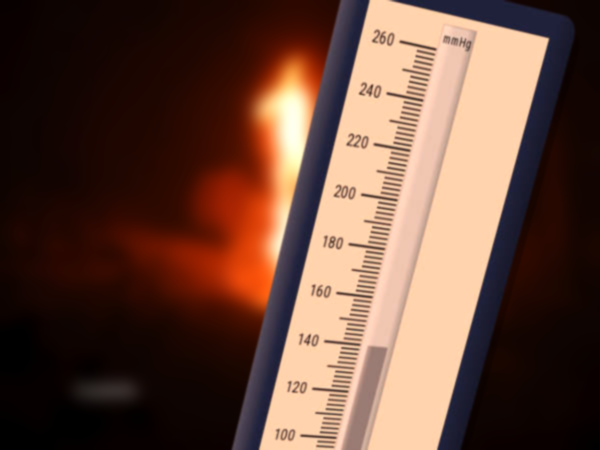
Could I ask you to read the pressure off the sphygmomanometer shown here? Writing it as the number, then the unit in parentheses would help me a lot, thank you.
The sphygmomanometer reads 140 (mmHg)
